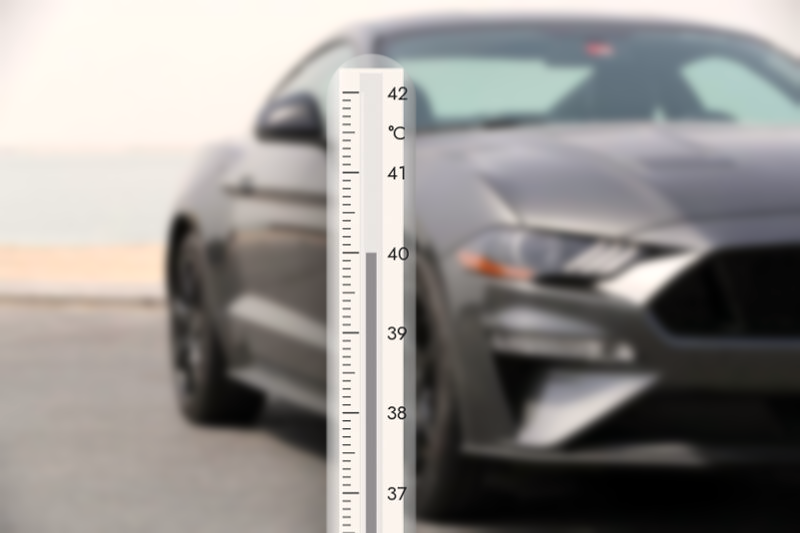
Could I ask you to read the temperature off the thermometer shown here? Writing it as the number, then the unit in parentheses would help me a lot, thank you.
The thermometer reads 40 (°C)
